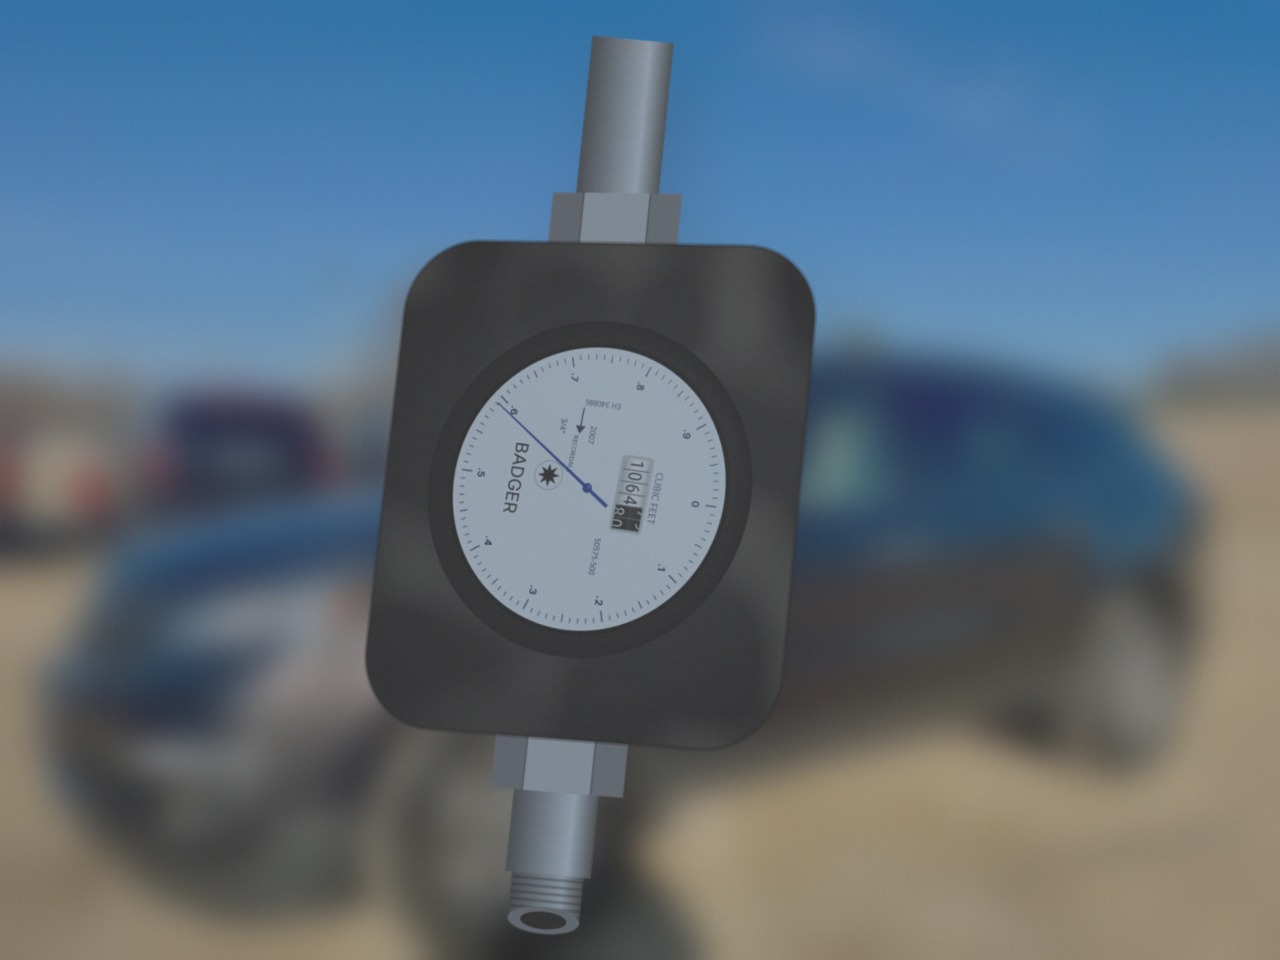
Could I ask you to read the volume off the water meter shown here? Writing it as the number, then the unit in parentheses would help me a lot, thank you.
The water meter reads 106479.59 (ft³)
